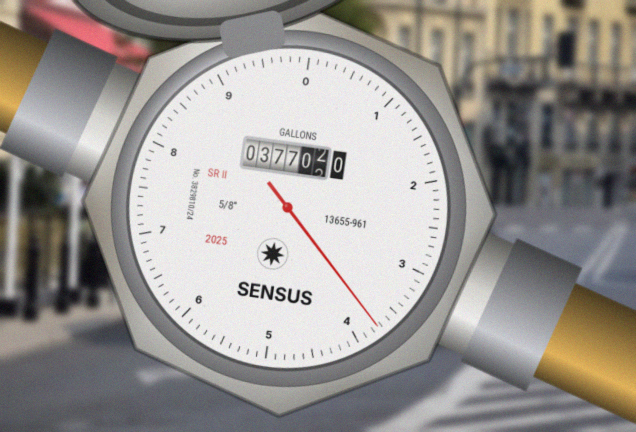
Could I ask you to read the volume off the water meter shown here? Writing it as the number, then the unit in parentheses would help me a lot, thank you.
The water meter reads 377023.7 (gal)
